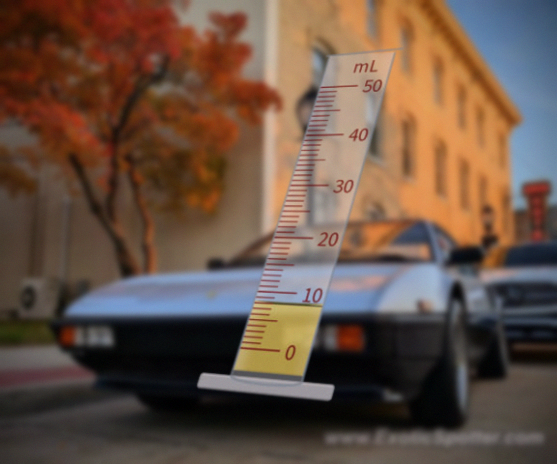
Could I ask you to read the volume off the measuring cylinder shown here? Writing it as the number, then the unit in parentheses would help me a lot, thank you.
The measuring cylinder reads 8 (mL)
